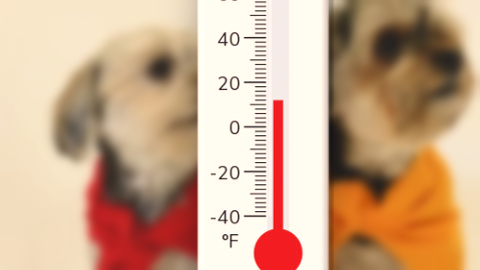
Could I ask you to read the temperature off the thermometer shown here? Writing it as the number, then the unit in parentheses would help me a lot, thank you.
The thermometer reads 12 (°F)
